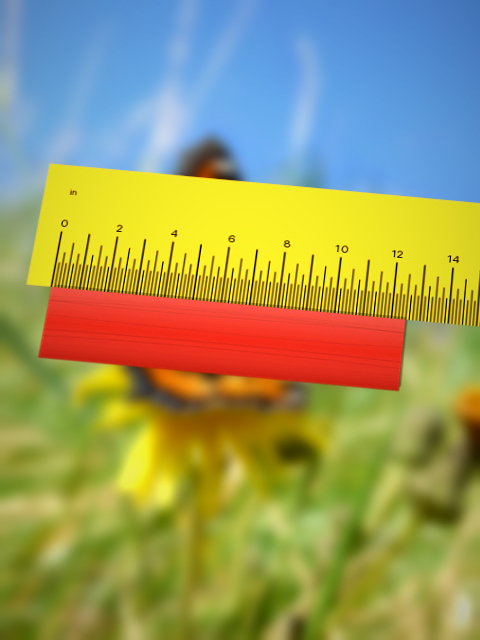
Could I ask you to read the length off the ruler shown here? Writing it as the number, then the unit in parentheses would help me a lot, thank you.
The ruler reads 12.5 (in)
